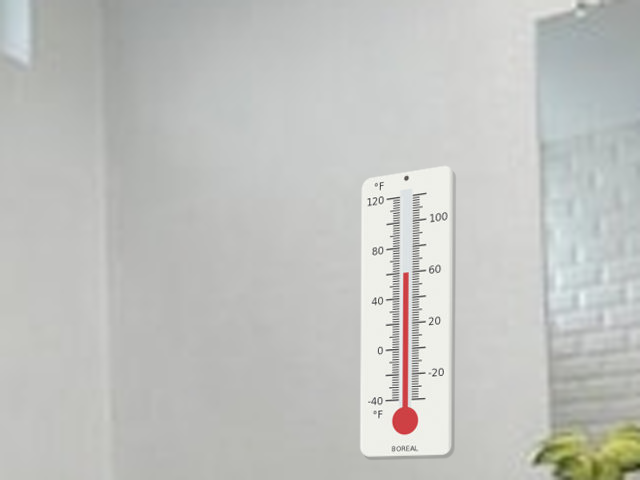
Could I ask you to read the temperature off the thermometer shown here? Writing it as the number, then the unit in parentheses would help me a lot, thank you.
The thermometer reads 60 (°F)
